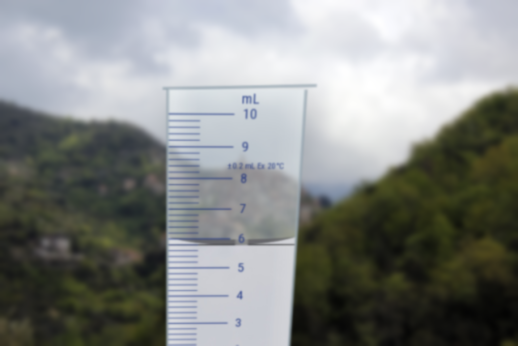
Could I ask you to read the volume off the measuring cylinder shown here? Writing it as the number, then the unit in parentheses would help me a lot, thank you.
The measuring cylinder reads 5.8 (mL)
